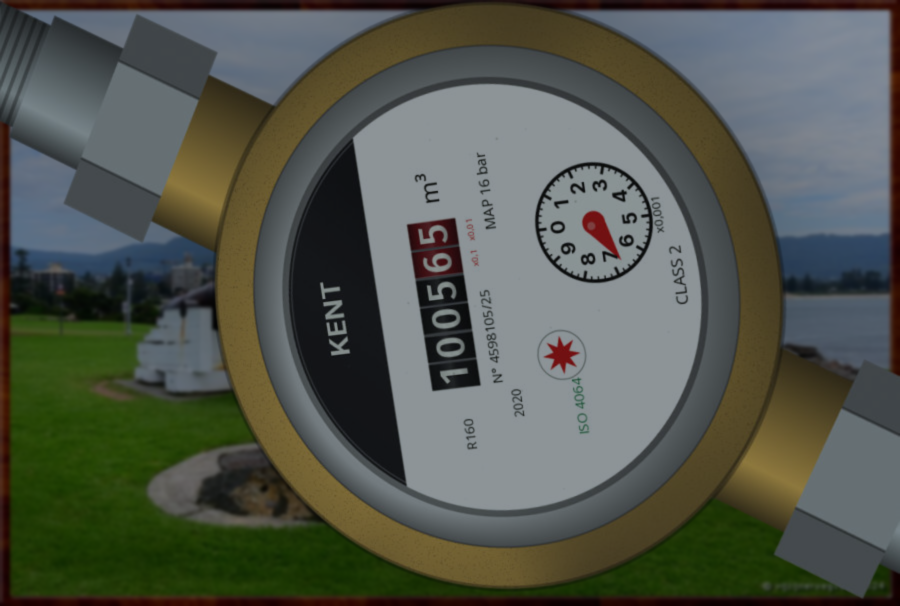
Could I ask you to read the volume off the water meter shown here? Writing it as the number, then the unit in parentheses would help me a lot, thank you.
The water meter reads 1005.656 (m³)
